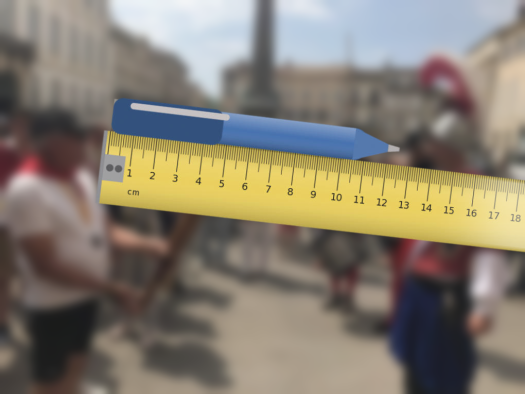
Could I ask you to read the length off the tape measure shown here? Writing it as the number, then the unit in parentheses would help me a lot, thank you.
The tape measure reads 12.5 (cm)
